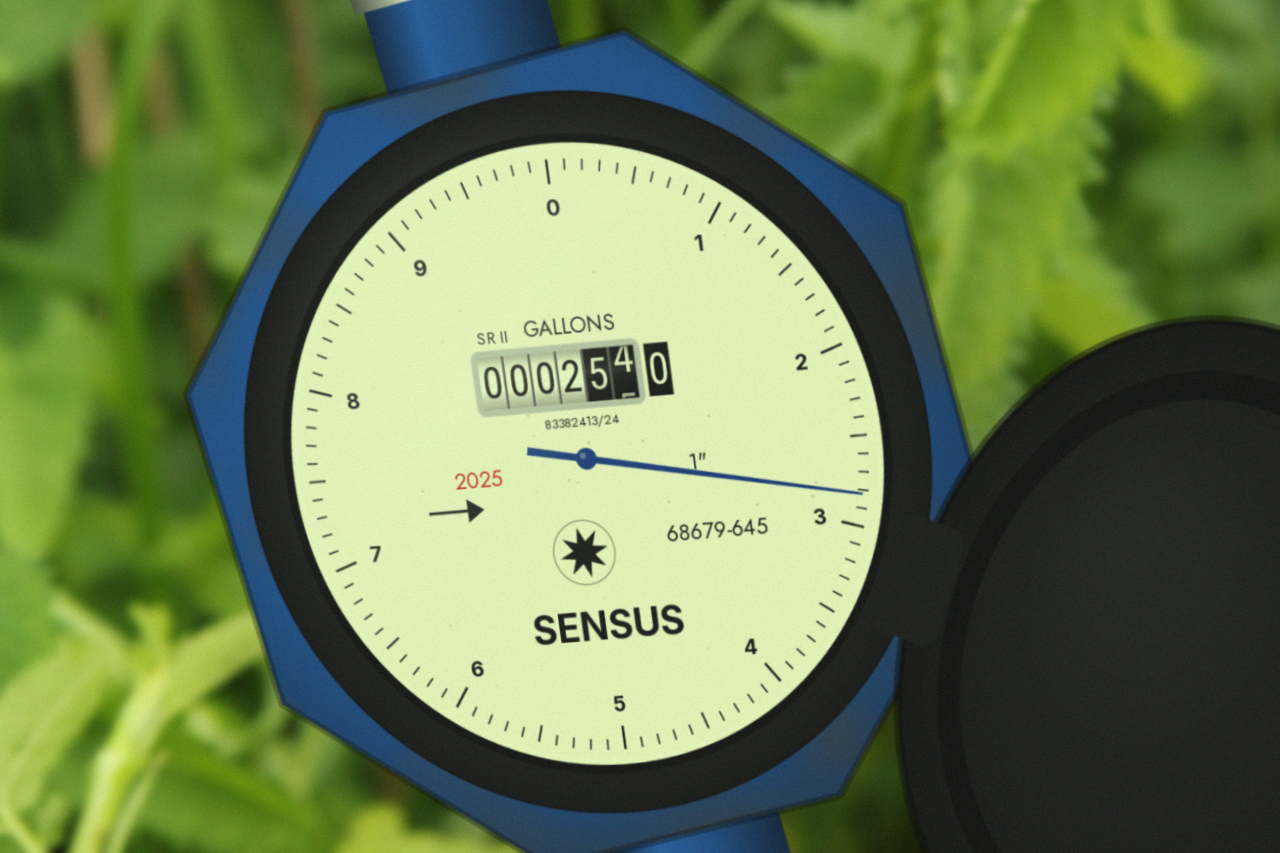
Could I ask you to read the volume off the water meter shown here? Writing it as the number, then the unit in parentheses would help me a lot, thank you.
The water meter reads 2542.8 (gal)
